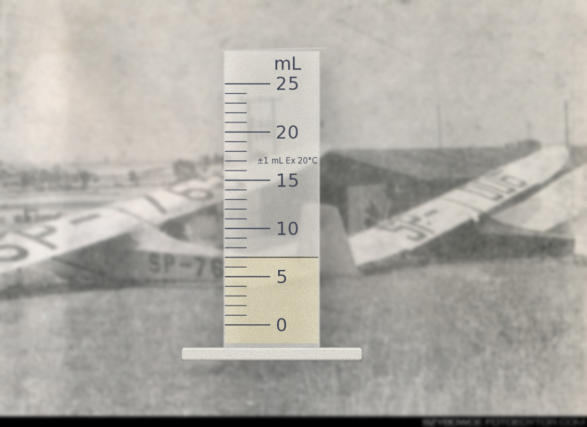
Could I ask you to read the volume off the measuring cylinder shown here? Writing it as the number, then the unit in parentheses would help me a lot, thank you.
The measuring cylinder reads 7 (mL)
